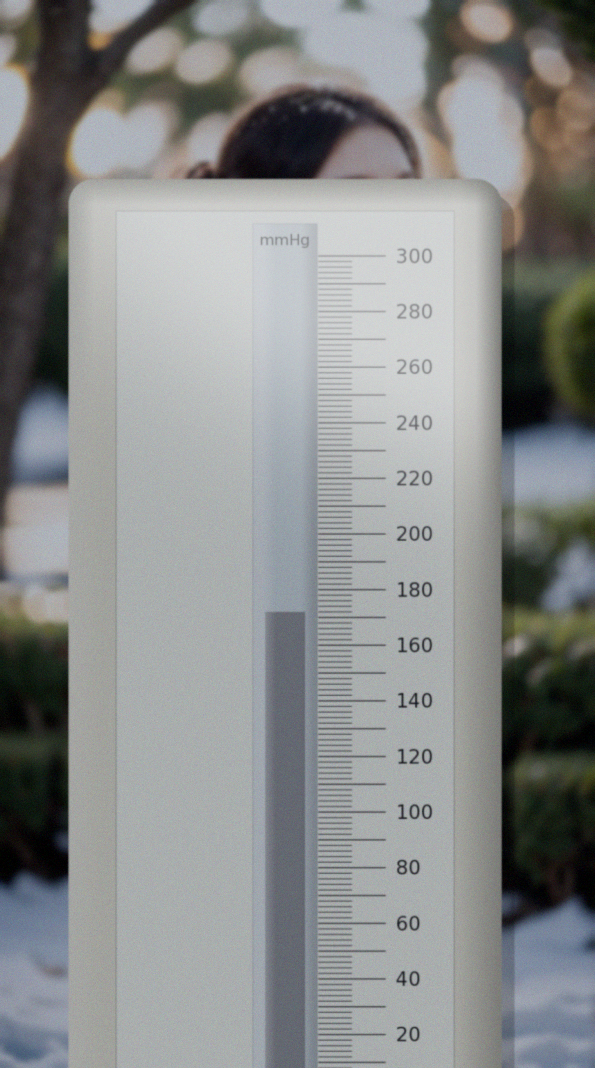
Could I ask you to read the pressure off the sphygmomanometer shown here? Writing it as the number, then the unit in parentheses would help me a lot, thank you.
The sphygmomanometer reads 172 (mmHg)
